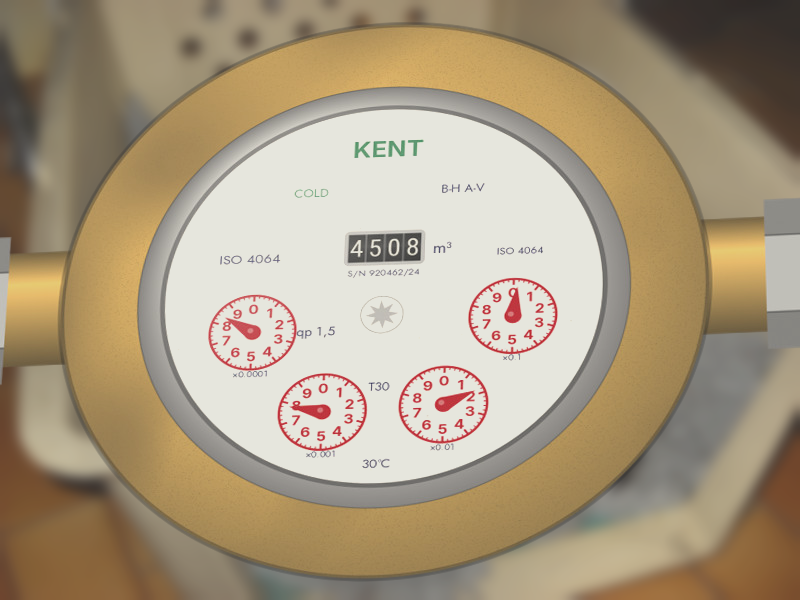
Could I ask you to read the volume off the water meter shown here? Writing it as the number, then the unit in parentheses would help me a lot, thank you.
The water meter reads 4508.0178 (m³)
